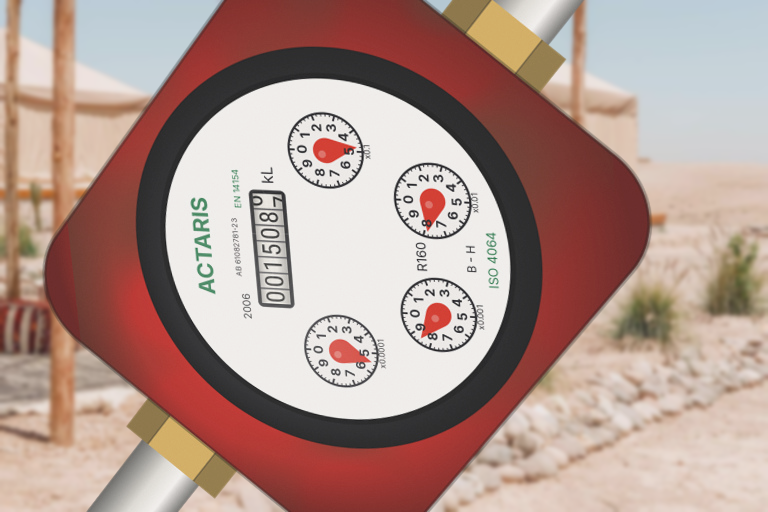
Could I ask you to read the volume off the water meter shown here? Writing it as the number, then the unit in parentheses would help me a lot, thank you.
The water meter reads 15086.4785 (kL)
